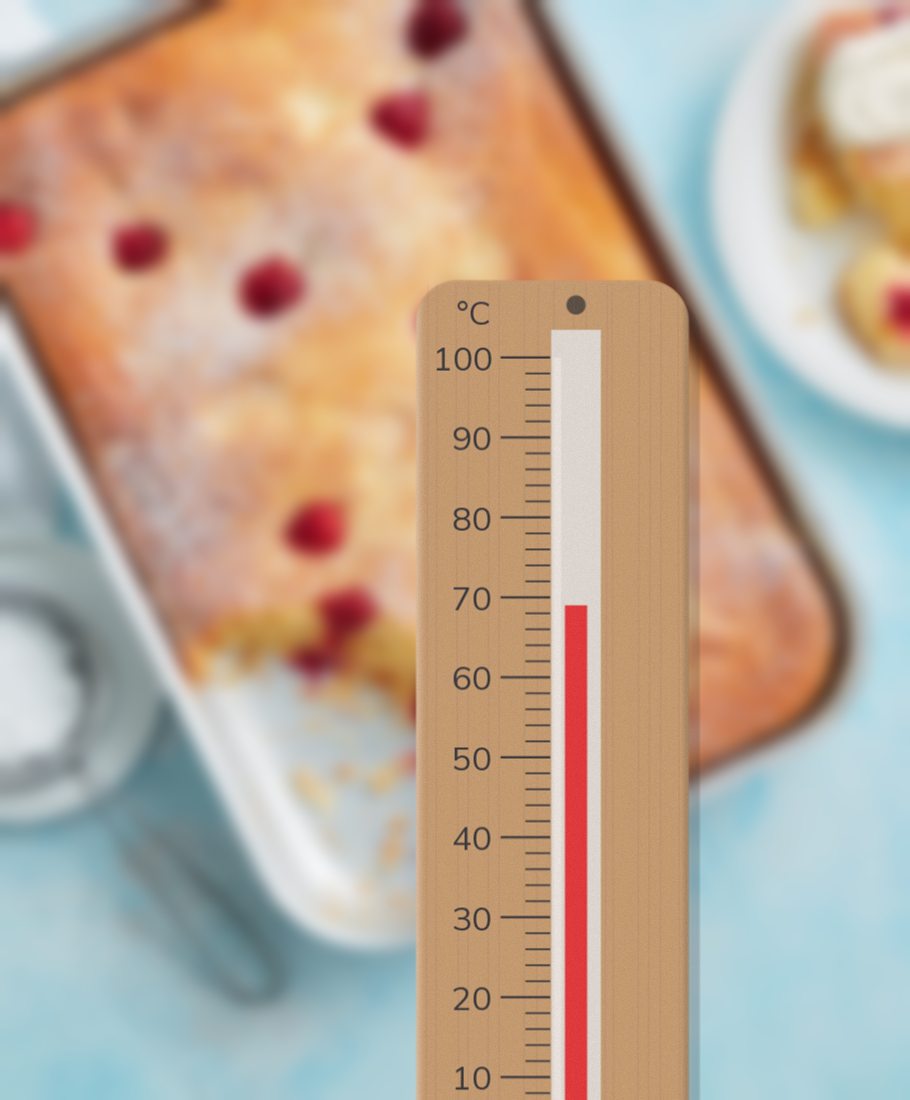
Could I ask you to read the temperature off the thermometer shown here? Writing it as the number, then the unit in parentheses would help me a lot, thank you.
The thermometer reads 69 (°C)
